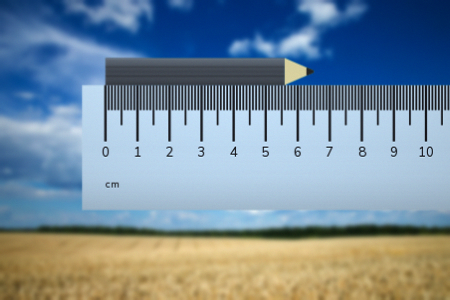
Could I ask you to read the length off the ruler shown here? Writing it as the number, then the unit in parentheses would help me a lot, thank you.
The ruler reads 6.5 (cm)
